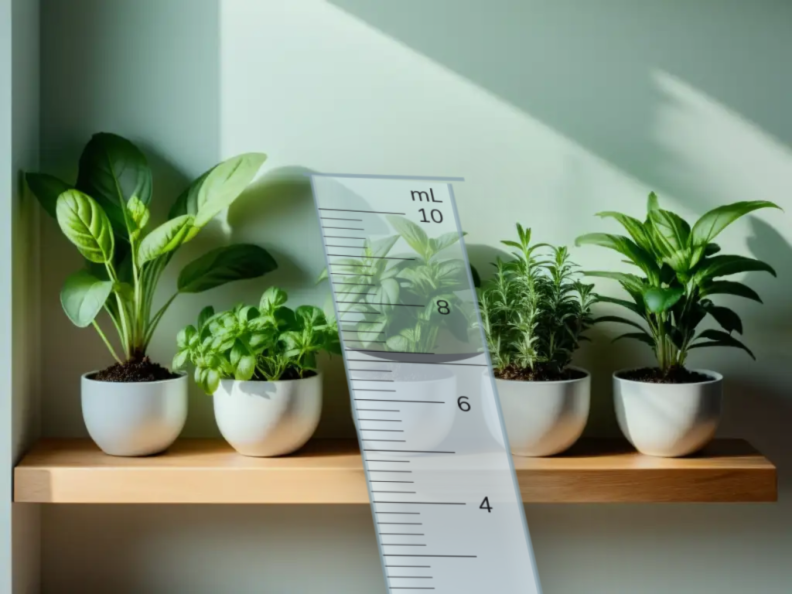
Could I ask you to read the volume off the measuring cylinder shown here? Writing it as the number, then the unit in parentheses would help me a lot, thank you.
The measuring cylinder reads 6.8 (mL)
